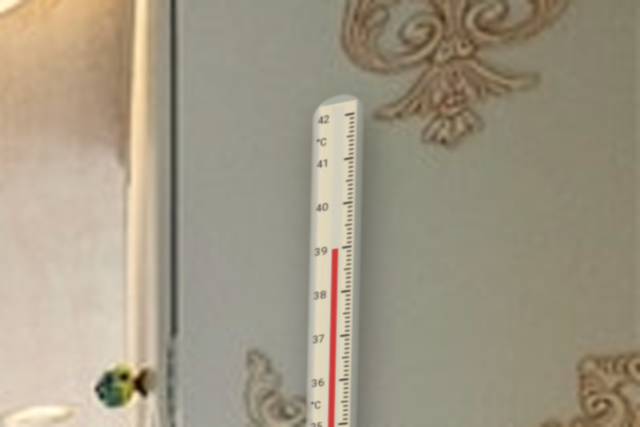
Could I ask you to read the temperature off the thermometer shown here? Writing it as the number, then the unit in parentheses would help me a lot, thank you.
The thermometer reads 39 (°C)
